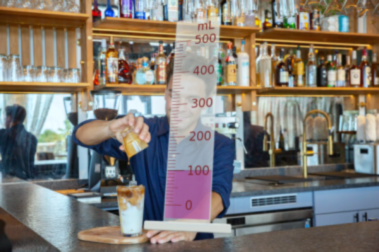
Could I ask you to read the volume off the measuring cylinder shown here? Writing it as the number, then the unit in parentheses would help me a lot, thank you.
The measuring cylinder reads 100 (mL)
